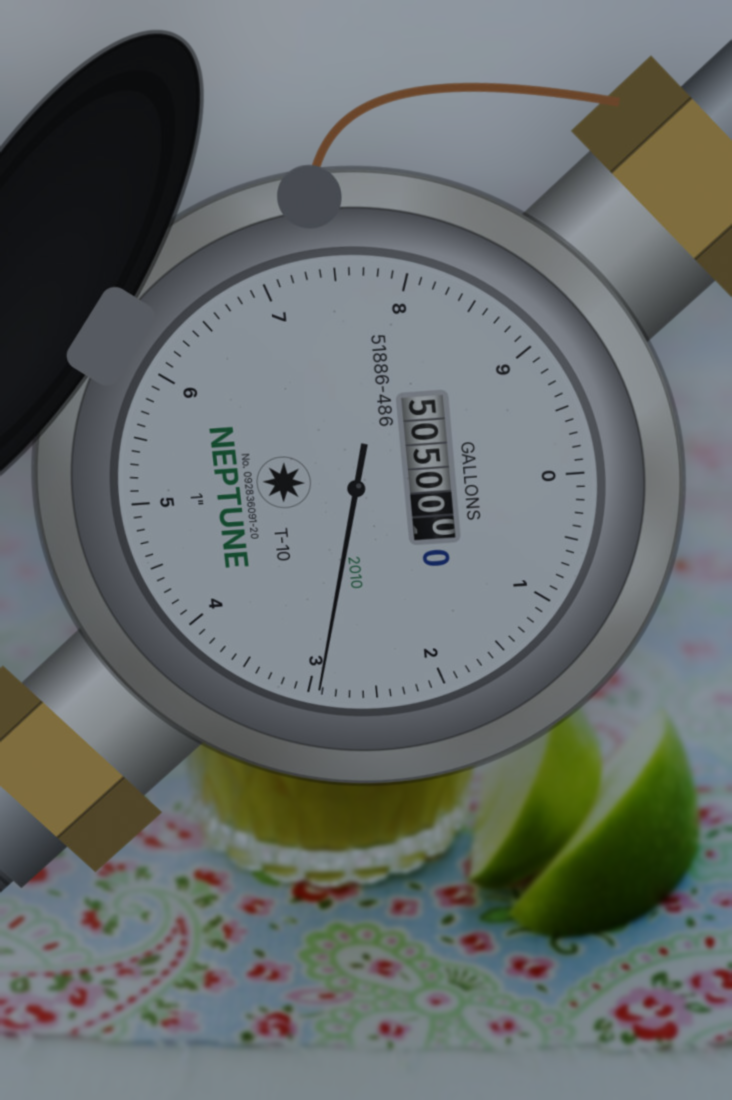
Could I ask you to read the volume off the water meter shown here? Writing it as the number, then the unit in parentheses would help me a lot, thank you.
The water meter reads 5050002.9 (gal)
